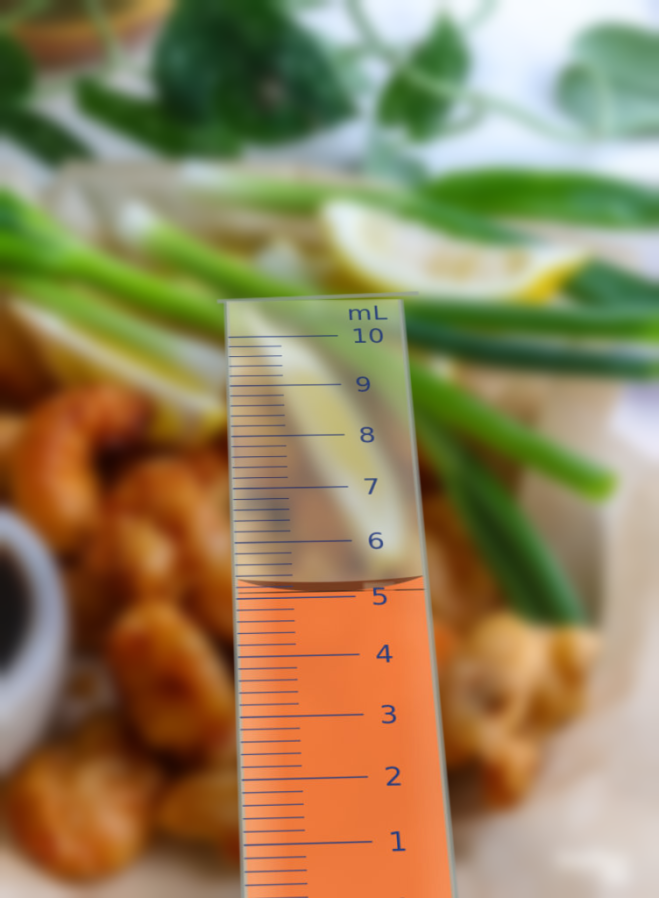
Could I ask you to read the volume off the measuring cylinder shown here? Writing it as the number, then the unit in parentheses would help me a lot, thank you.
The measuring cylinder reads 5.1 (mL)
